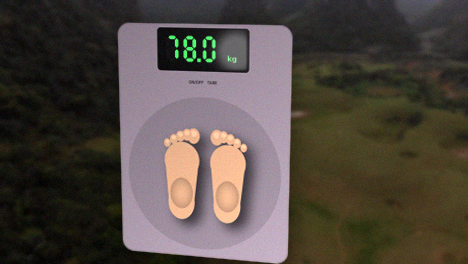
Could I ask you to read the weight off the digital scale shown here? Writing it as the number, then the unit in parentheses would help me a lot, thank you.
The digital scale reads 78.0 (kg)
